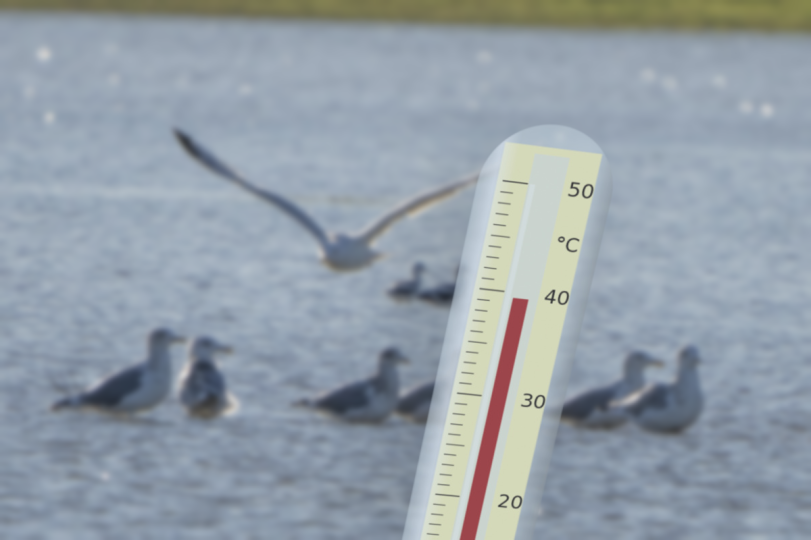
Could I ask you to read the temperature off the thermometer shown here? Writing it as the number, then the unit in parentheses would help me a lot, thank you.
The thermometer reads 39.5 (°C)
